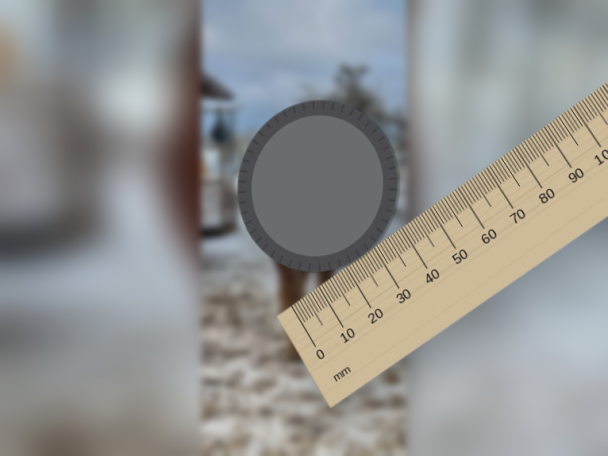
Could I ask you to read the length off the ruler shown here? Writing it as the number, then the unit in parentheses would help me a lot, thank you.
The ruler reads 50 (mm)
